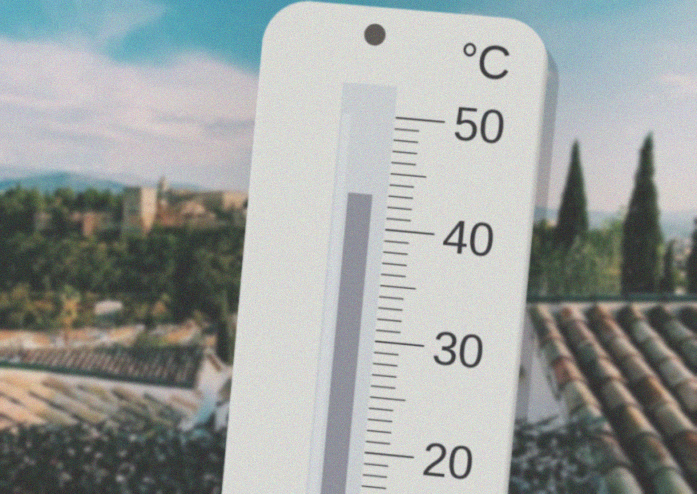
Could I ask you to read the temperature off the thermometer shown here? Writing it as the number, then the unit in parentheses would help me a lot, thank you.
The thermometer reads 43 (°C)
